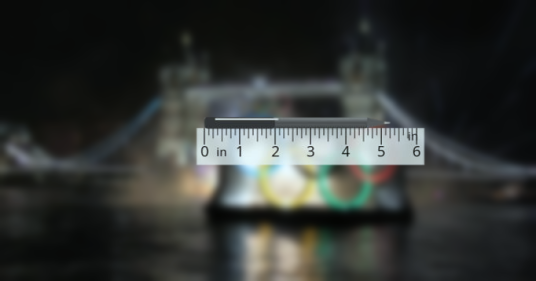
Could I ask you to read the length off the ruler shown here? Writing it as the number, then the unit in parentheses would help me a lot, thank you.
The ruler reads 5.25 (in)
